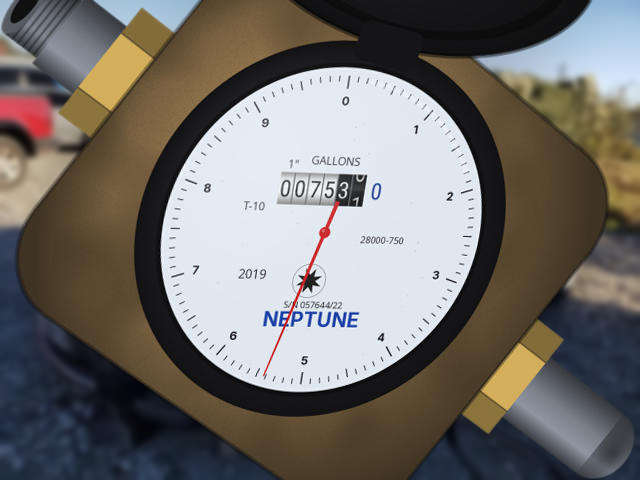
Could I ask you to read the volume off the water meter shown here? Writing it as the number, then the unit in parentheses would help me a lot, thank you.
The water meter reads 75305.4 (gal)
